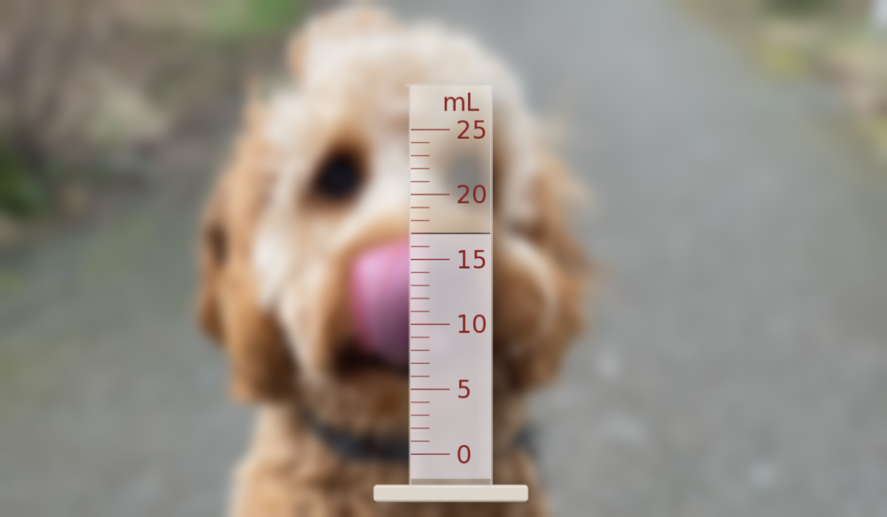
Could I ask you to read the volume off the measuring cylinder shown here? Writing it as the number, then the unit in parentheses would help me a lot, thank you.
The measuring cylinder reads 17 (mL)
